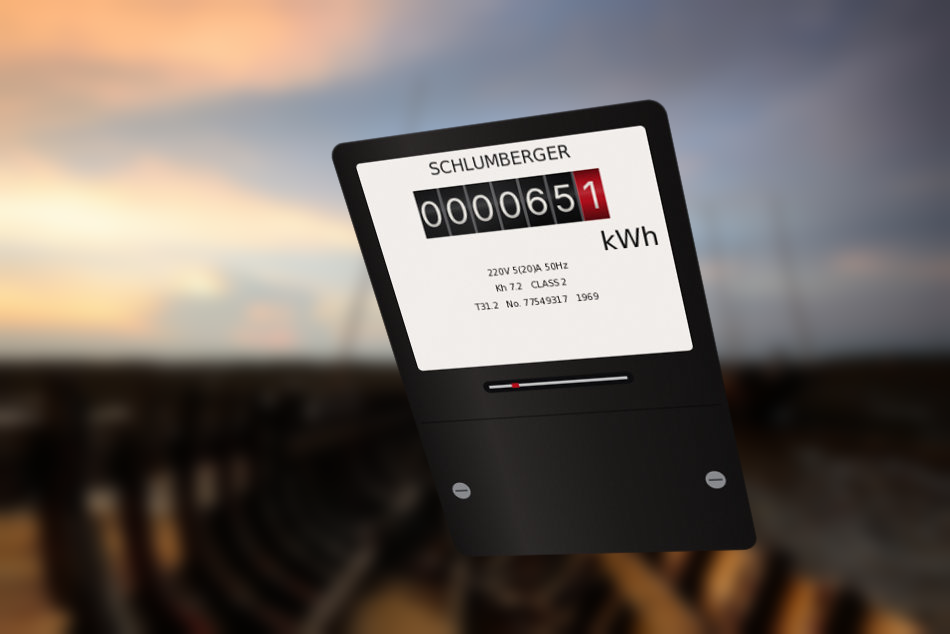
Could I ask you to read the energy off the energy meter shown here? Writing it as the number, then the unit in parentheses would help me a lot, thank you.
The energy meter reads 65.1 (kWh)
